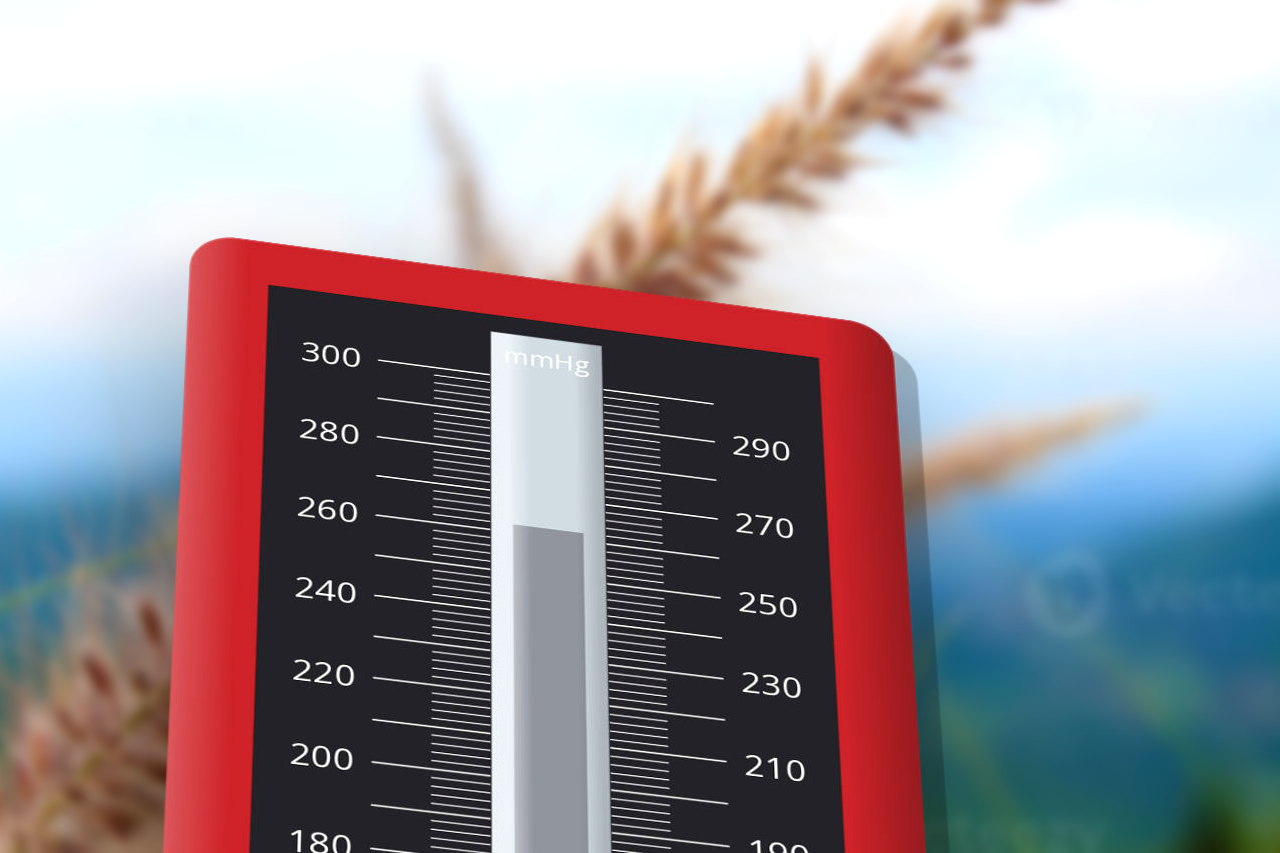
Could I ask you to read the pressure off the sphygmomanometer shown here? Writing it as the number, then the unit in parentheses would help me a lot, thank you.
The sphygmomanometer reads 262 (mmHg)
